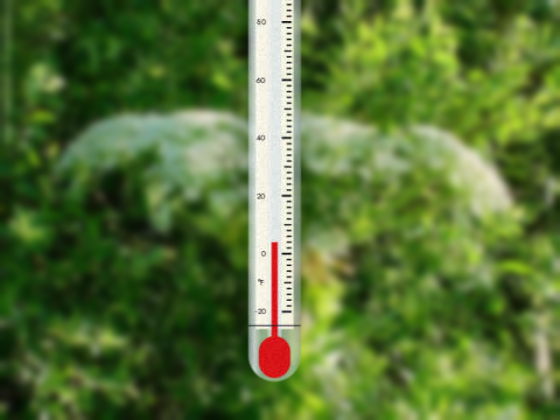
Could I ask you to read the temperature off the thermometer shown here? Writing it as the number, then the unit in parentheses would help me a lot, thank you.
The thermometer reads 4 (°F)
